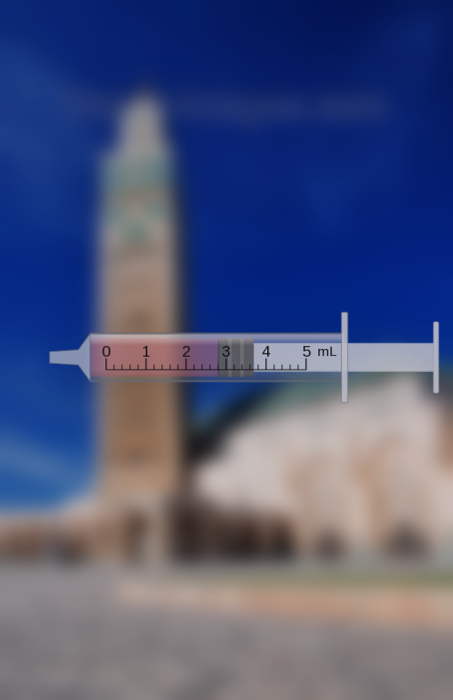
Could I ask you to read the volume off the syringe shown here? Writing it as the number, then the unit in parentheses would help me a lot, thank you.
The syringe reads 2.8 (mL)
